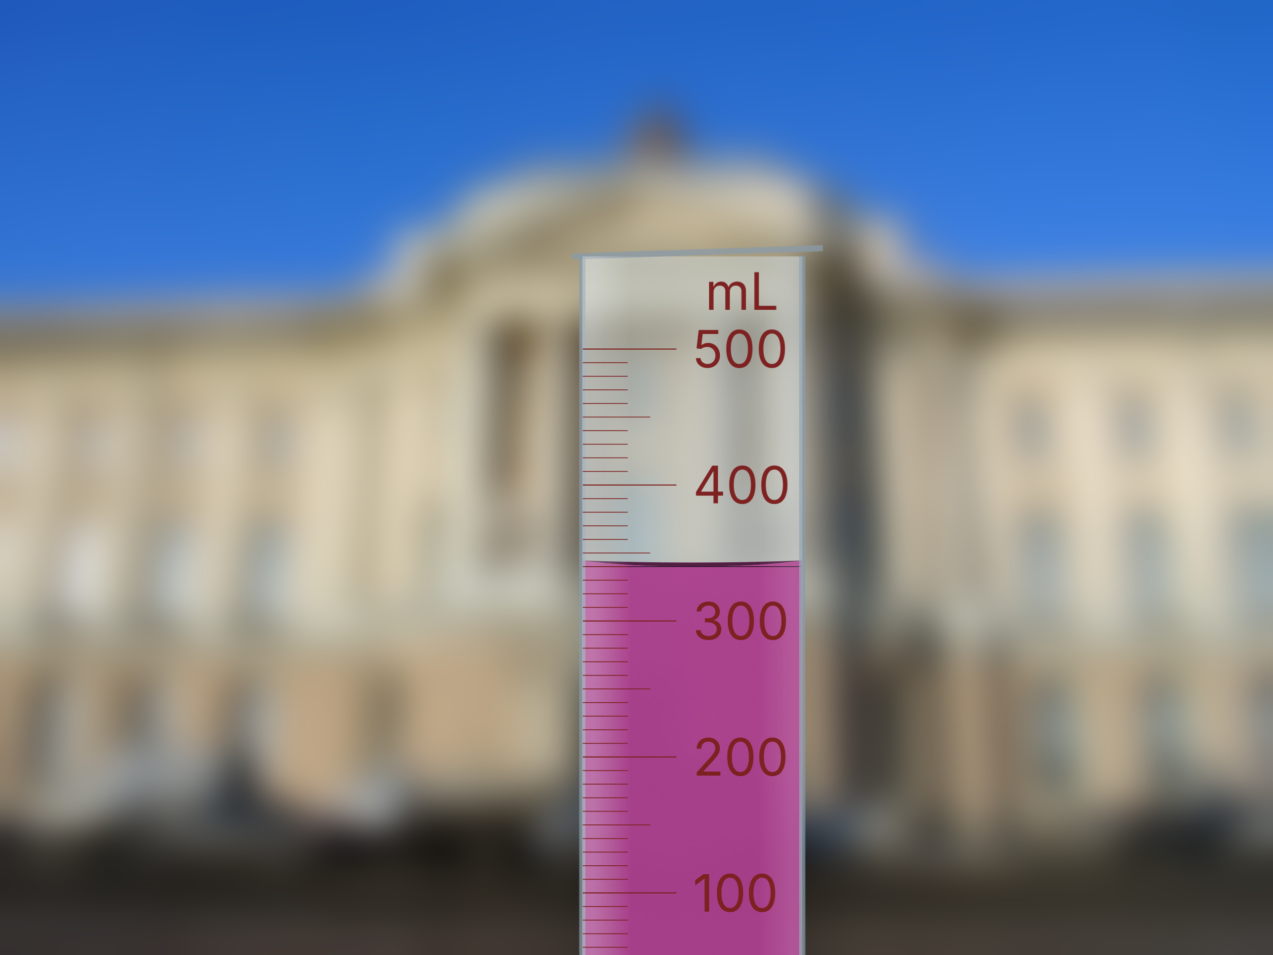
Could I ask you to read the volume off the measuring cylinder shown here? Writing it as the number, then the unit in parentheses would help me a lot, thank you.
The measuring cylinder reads 340 (mL)
